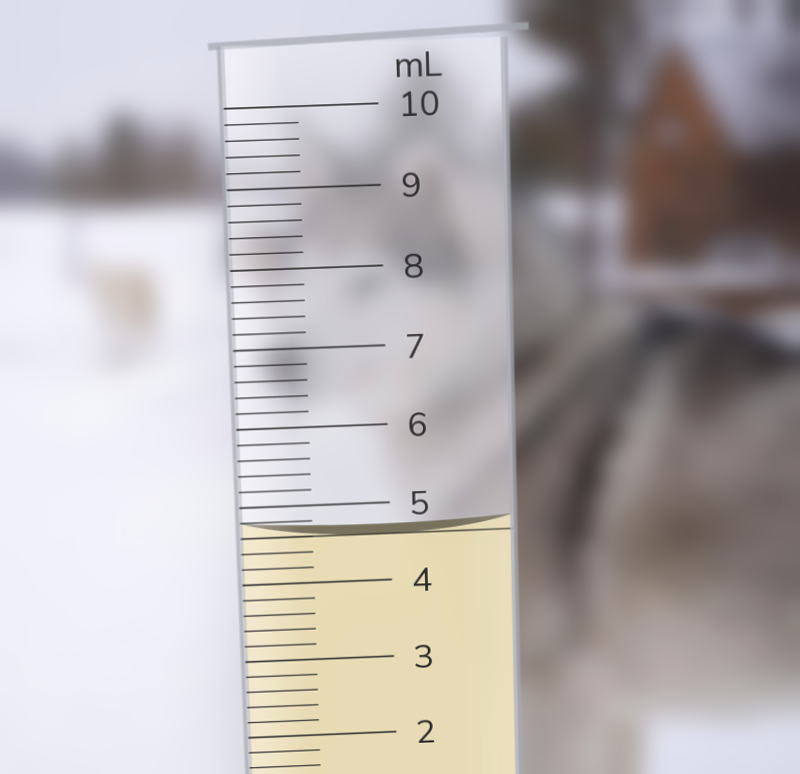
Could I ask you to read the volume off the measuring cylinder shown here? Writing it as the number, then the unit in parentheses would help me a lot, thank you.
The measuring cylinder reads 4.6 (mL)
